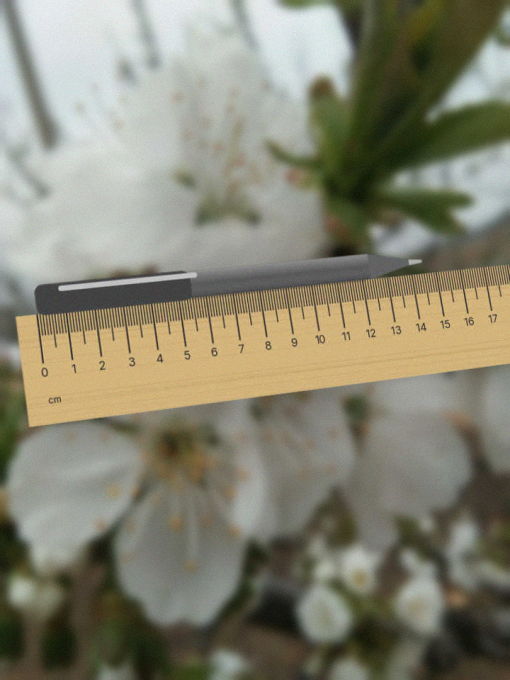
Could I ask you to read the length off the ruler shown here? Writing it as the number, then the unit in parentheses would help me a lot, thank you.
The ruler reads 14.5 (cm)
